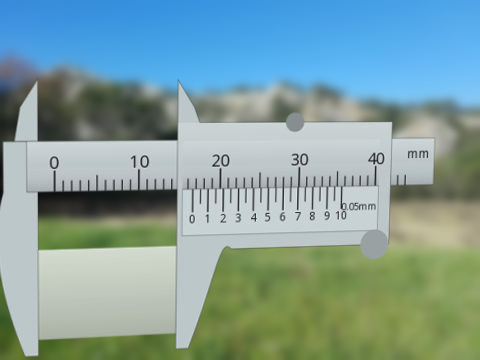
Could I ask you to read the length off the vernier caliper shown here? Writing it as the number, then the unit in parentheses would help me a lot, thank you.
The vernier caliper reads 16.6 (mm)
